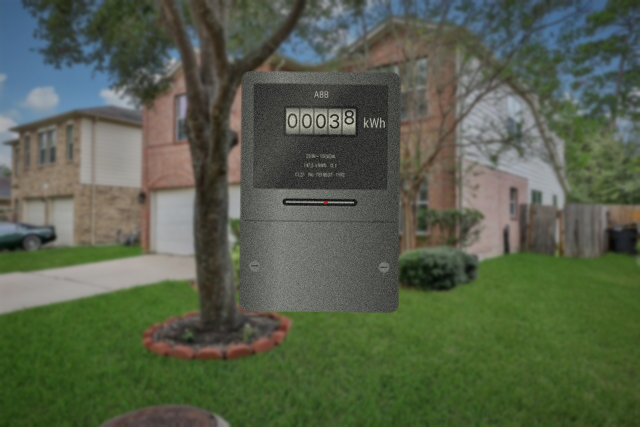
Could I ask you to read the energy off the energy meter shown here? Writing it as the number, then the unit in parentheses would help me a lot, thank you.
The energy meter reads 38 (kWh)
